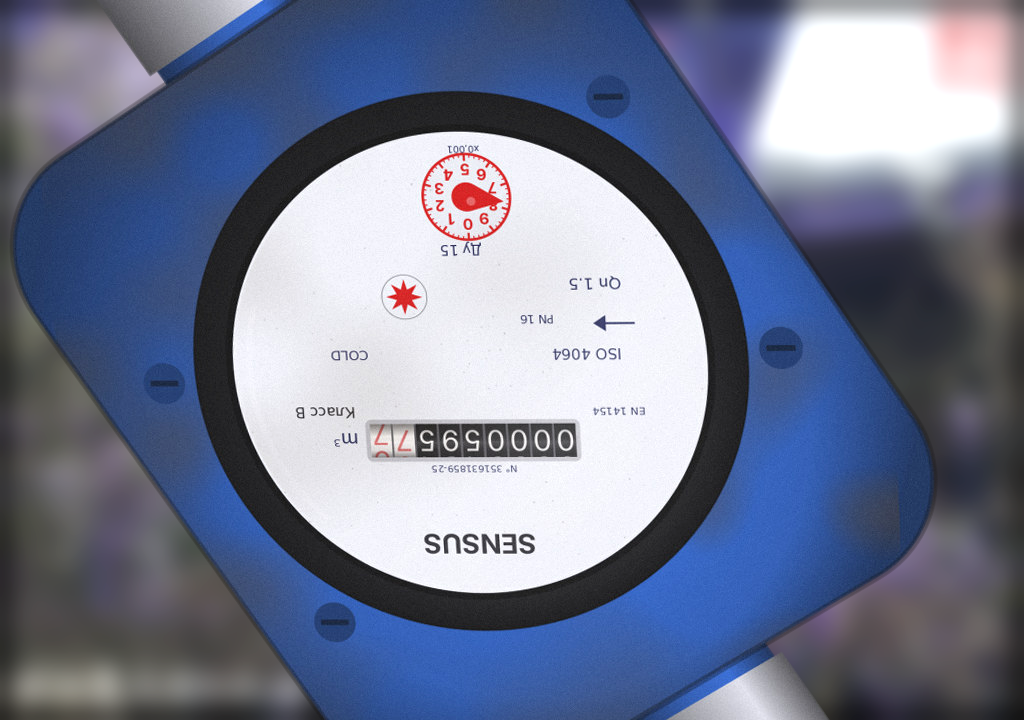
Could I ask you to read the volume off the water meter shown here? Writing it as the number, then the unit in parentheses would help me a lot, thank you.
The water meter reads 595.767 (m³)
